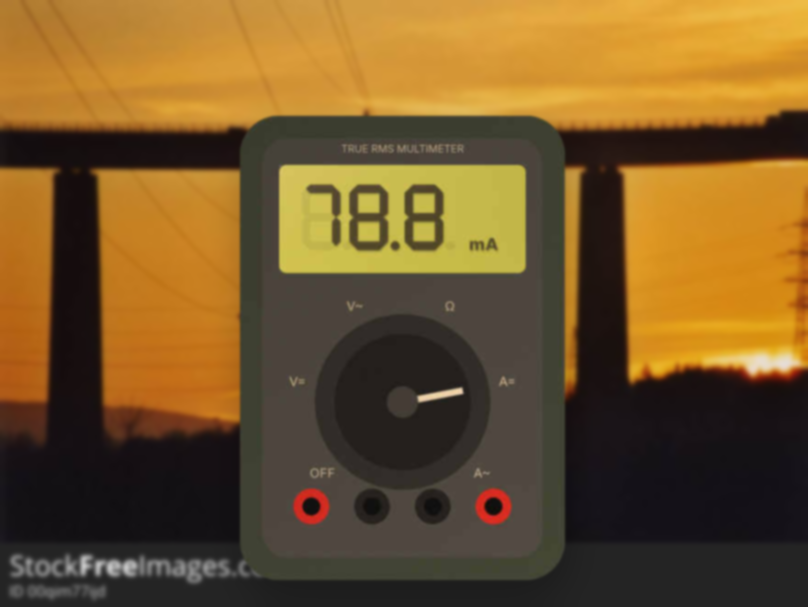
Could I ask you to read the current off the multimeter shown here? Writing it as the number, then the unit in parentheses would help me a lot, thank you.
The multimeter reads 78.8 (mA)
